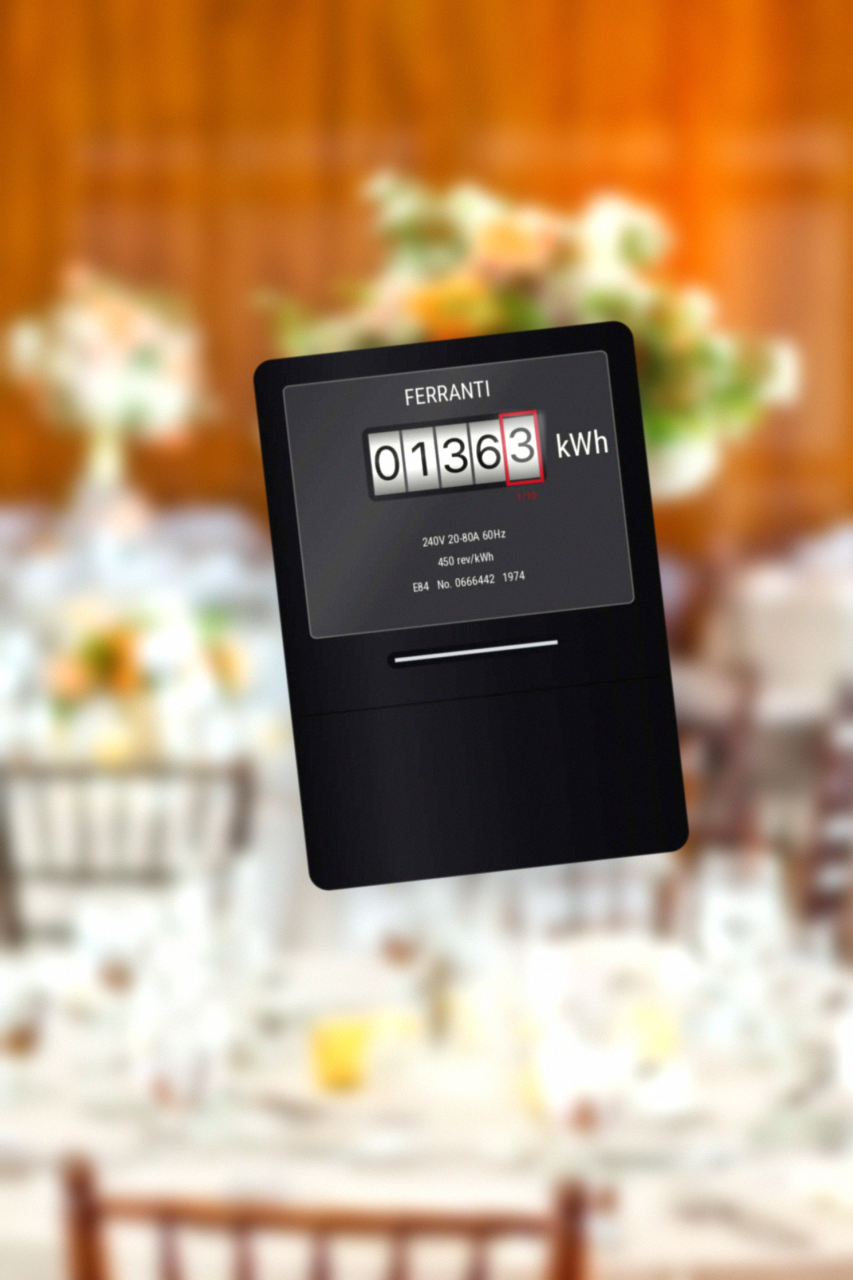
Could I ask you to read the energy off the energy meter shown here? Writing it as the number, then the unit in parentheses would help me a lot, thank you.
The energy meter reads 136.3 (kWh)
